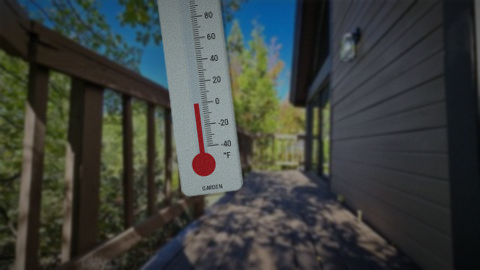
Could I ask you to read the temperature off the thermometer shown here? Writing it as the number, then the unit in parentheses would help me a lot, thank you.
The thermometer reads 0 (°F)
